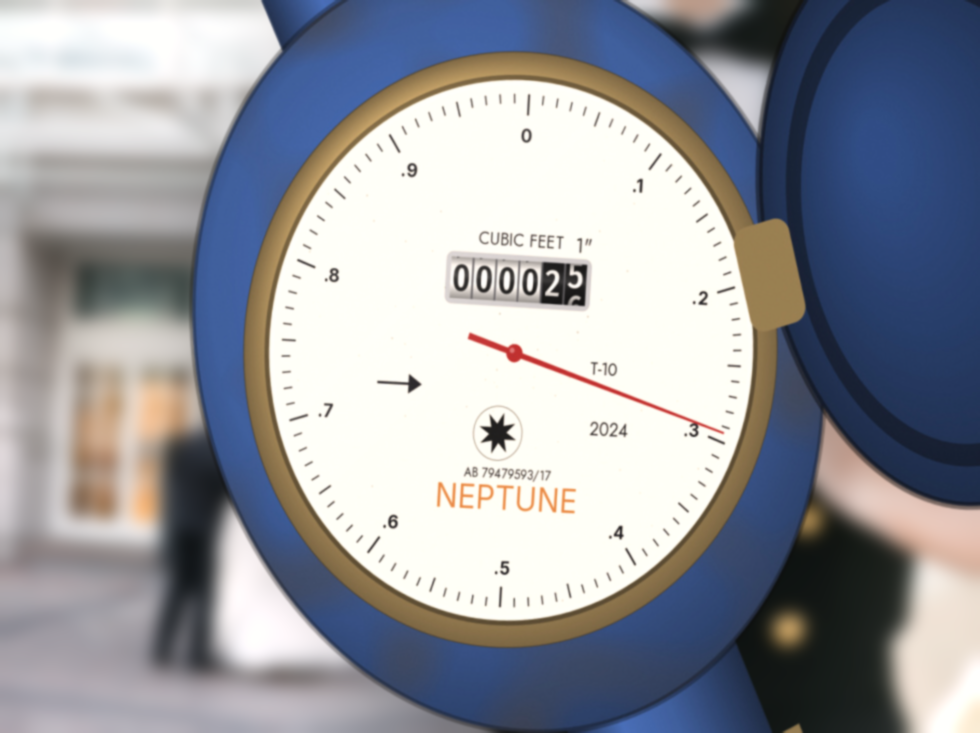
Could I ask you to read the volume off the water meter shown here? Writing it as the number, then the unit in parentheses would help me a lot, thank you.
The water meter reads 25.29 (ft³)
